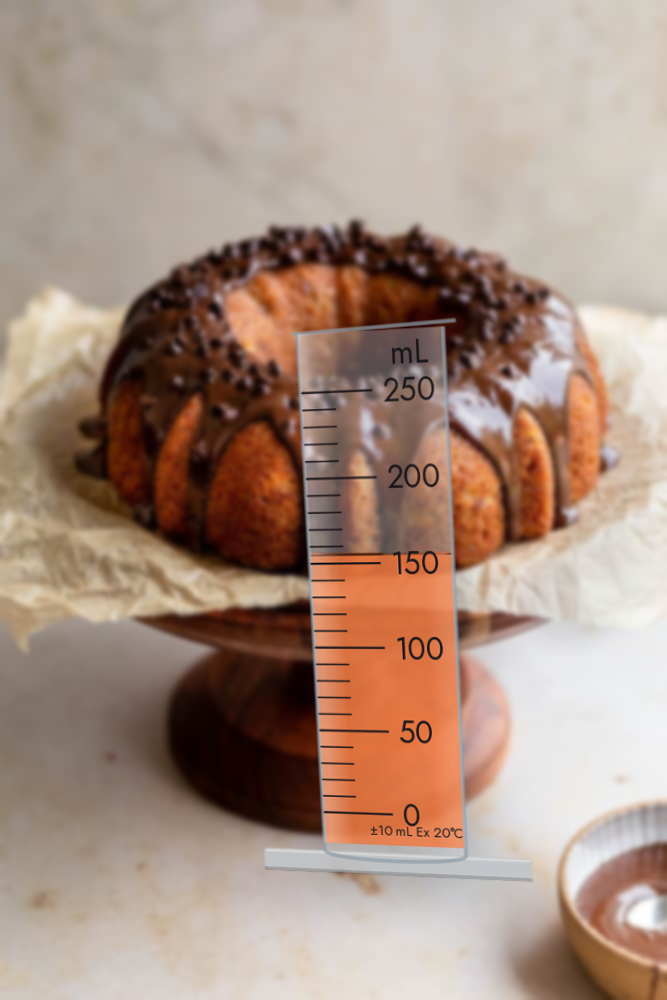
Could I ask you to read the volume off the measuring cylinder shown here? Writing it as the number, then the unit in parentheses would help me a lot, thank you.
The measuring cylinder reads 155 (mL)
